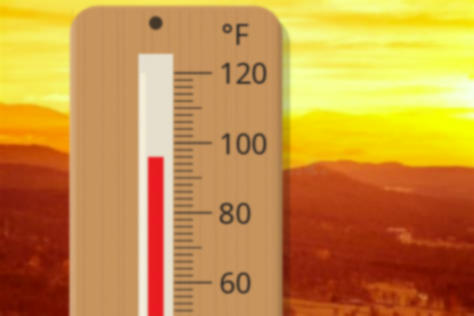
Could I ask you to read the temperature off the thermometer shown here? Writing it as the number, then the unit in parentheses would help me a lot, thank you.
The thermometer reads 96 (°F)
